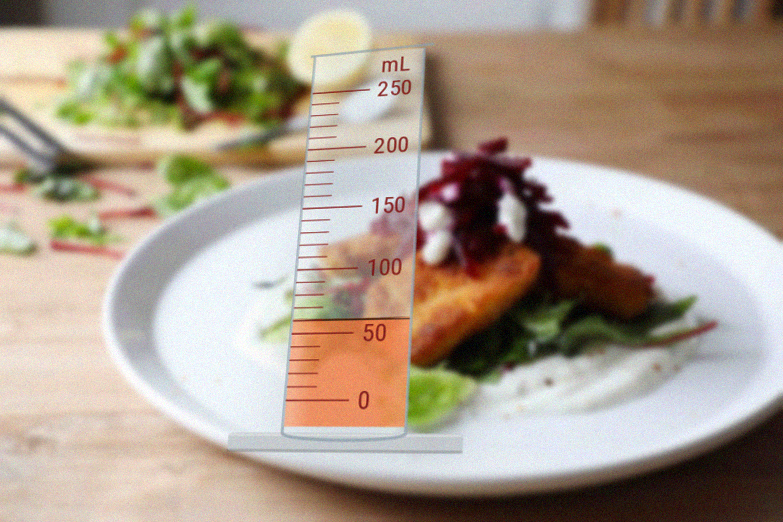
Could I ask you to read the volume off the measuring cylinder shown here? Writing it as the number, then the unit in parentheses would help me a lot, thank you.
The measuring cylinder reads 60 (mL)
